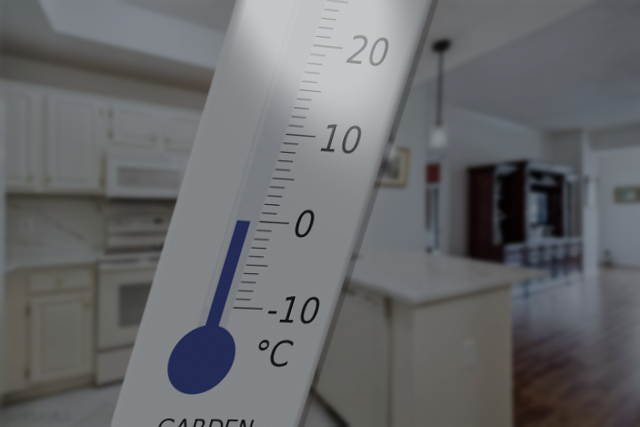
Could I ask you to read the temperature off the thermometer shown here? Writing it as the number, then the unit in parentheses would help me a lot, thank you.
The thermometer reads 0 (°C)
